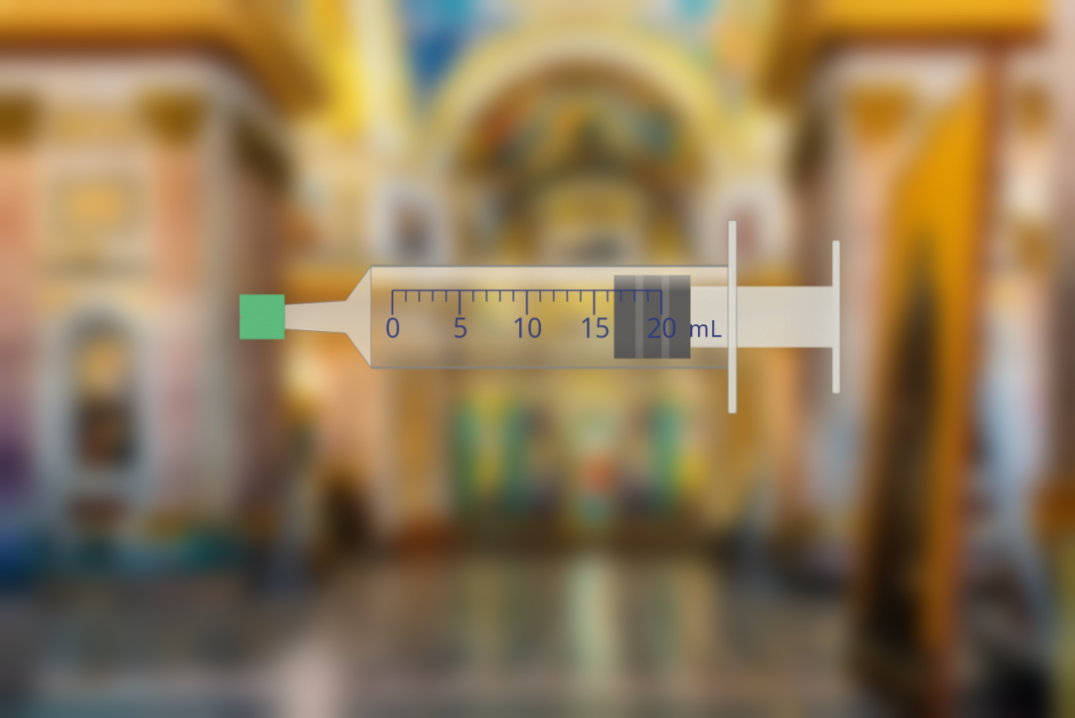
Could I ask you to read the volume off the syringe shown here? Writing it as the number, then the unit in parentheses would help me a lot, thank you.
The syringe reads 16.5 (mL)
